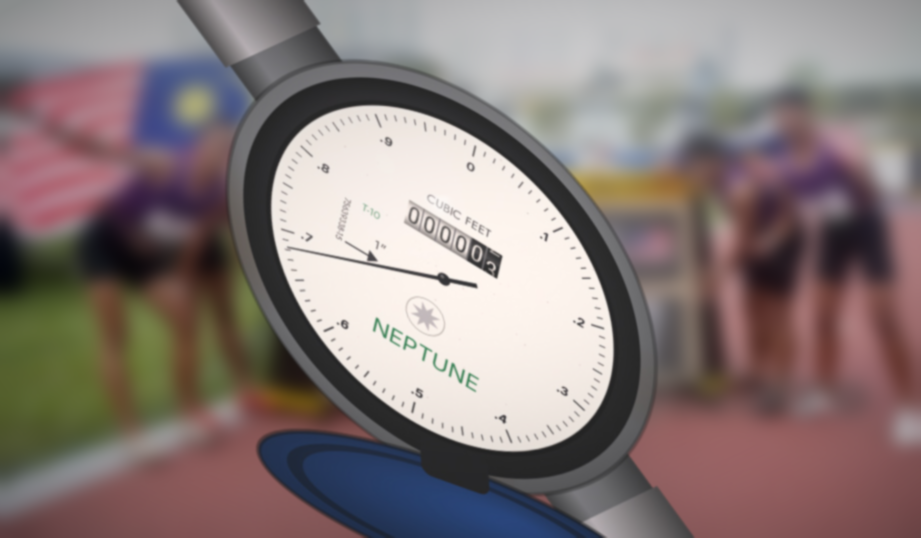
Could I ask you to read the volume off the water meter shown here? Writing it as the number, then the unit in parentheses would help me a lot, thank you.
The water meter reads 2.68 (ft³)
